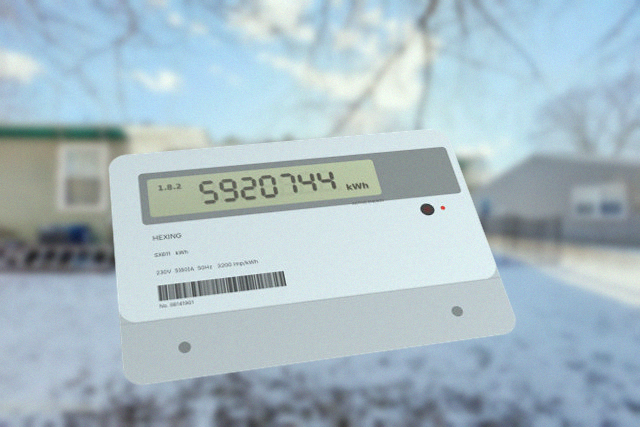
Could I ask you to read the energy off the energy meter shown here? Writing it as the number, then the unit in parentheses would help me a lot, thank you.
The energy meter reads 5920744 (kWh)
